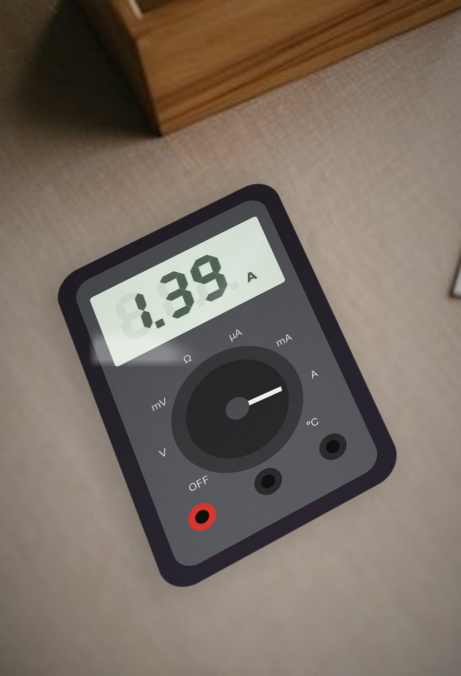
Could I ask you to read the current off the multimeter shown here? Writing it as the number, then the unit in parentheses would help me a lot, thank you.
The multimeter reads 1.39 (A)
